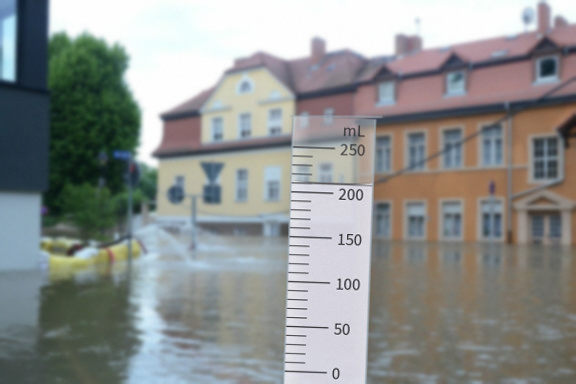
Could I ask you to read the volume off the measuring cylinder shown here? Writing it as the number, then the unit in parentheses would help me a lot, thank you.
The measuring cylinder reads 210 (mL)
